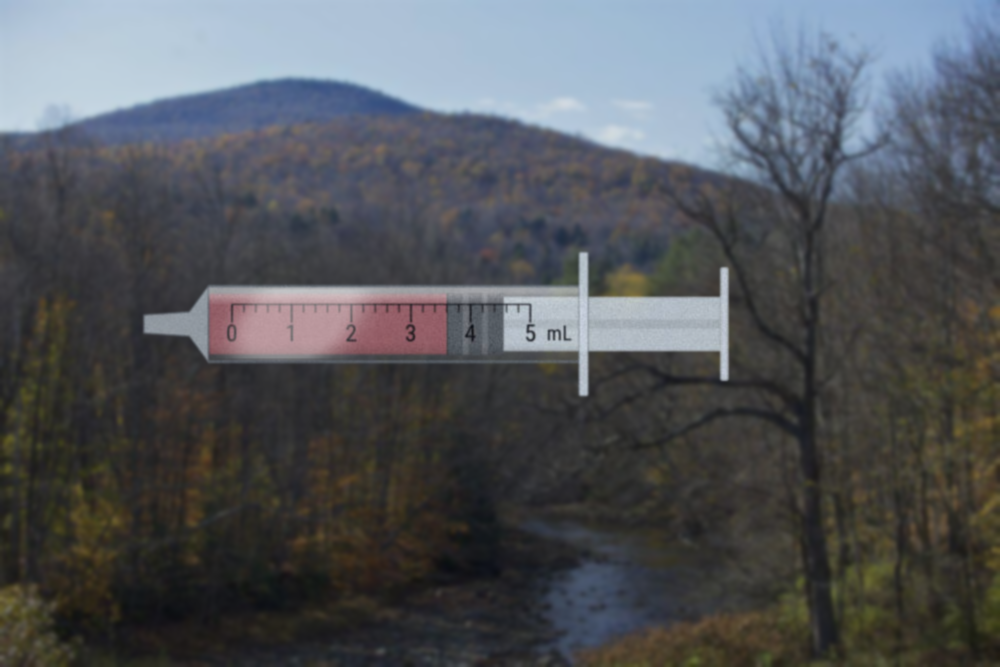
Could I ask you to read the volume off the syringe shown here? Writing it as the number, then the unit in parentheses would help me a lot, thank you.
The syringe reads 3.6 (mL)
